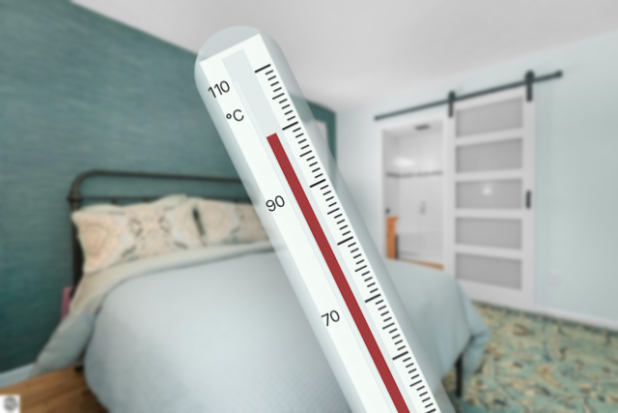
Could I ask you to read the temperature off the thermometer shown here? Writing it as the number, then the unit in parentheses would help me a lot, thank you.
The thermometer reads 100 (°C)
